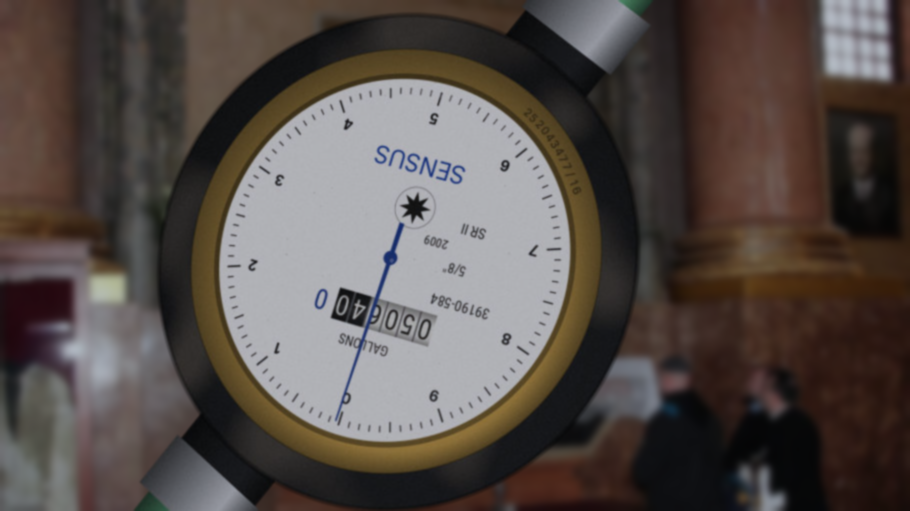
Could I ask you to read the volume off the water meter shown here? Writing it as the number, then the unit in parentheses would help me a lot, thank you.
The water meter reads 506400.0 (gal)
